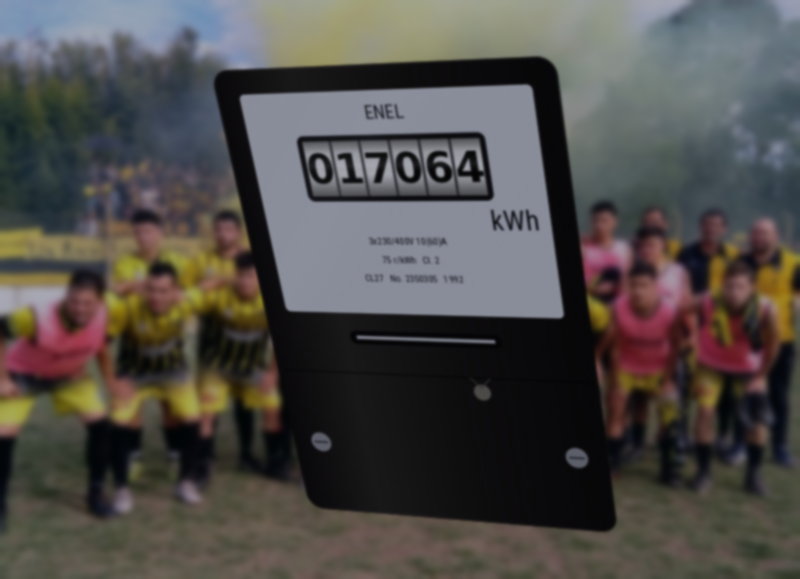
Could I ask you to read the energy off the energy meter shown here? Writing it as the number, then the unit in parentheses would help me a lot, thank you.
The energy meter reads 17064 (kWh)
